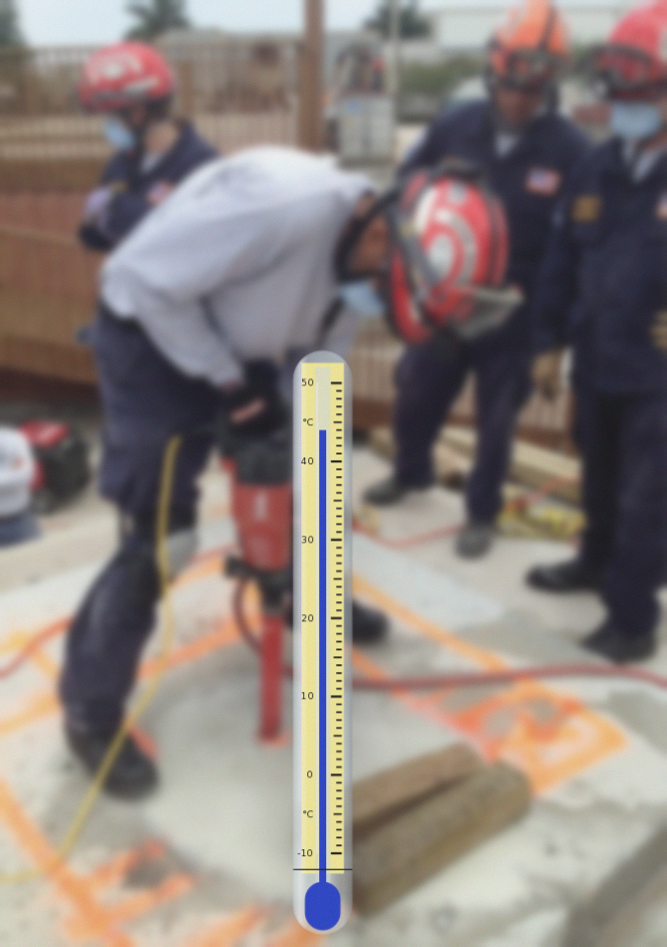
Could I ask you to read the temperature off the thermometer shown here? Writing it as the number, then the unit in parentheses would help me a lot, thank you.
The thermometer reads 44 (°C)
